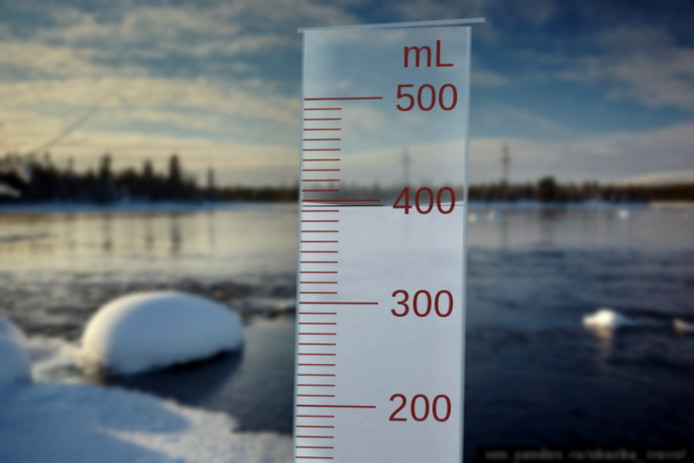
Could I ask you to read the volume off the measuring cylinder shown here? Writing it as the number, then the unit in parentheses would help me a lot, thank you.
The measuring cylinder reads 395 (mL)
